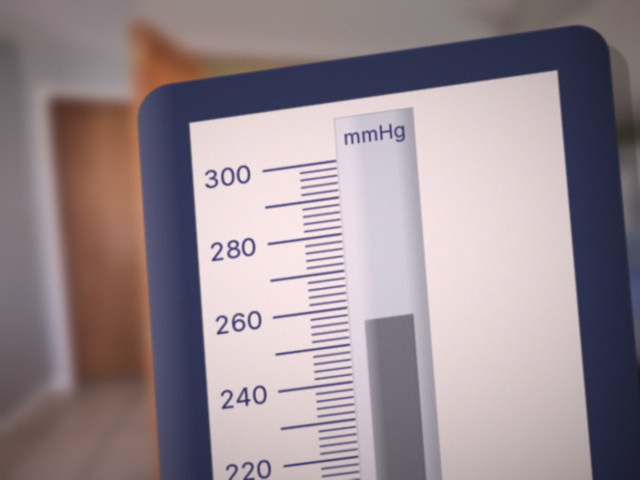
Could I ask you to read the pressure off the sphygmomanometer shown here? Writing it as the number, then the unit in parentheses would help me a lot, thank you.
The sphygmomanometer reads 256 (mmHg)
